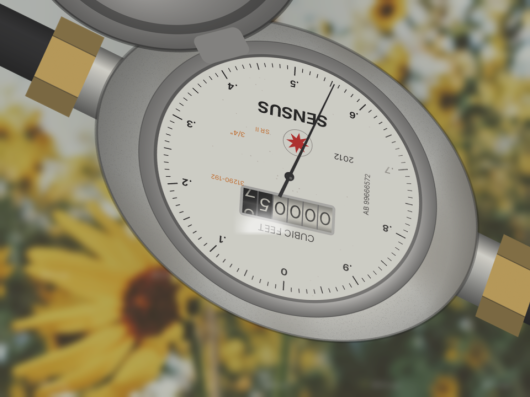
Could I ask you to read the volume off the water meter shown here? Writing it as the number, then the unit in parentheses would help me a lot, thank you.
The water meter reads 56.55 (ft³)
